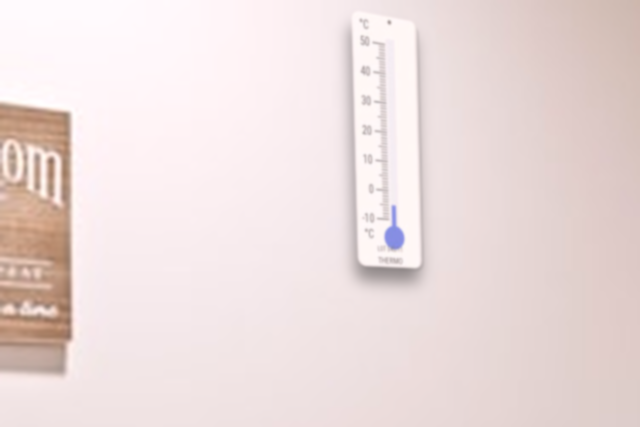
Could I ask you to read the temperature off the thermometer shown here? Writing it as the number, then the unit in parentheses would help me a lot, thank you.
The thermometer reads -5 (°C)
